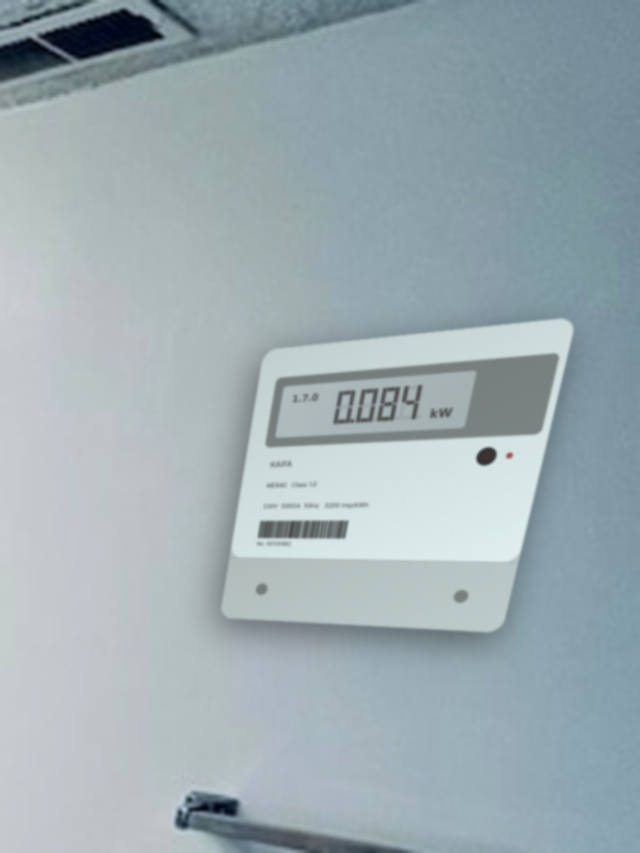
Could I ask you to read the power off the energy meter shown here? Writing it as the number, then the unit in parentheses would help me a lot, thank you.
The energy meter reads 0.084 (kW)
